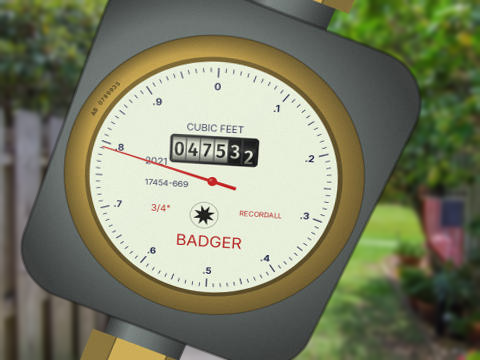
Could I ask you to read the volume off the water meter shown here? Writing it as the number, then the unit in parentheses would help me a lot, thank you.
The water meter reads 47531.79 (ft³)
